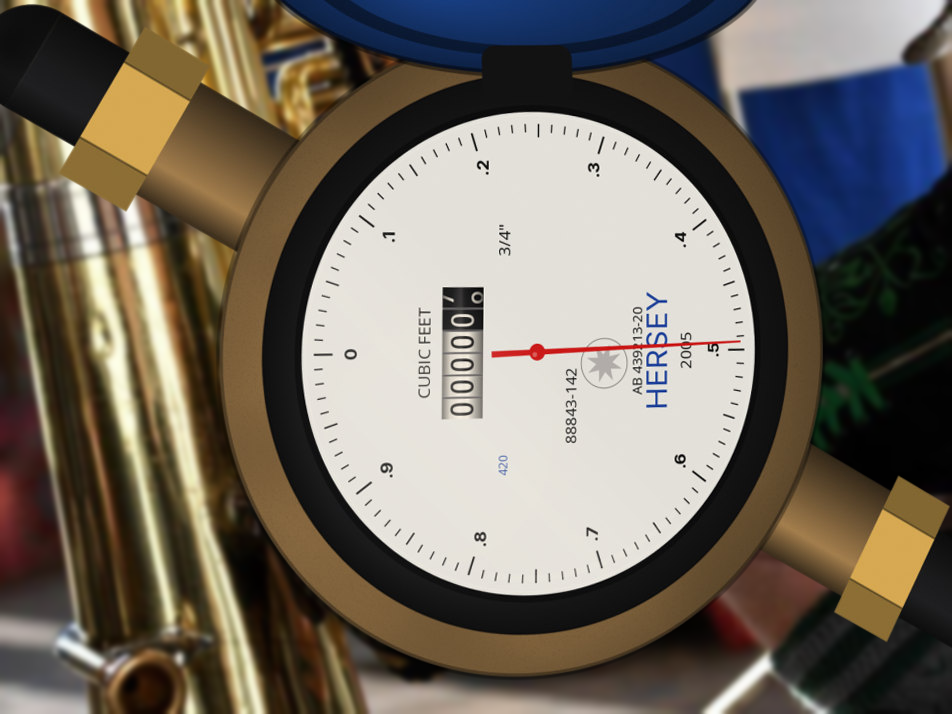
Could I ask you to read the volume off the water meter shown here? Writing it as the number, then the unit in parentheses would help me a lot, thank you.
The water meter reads 7.49 (ft³)
